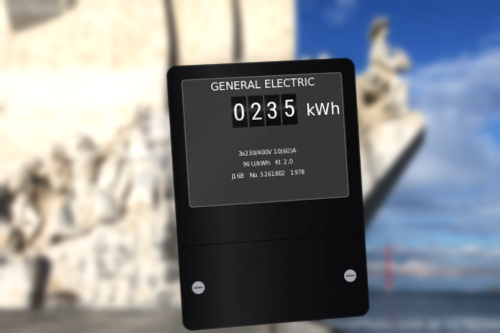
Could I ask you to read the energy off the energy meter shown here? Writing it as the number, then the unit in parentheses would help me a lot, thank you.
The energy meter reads 235 (kWh)
